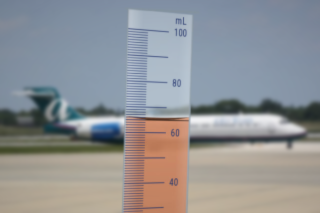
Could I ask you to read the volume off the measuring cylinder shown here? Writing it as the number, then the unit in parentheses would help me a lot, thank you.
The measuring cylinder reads 65 (mL)
